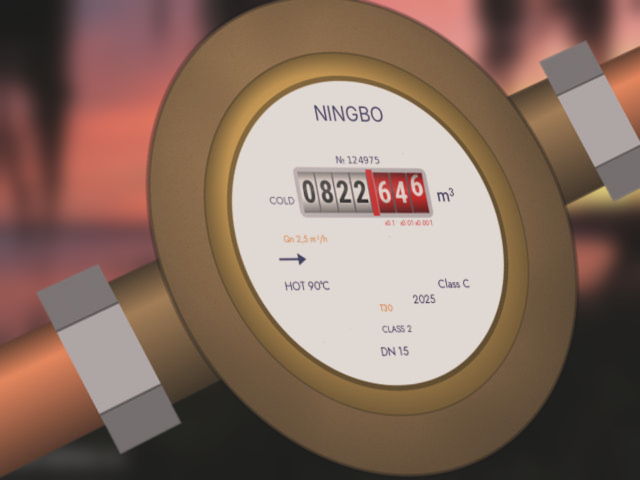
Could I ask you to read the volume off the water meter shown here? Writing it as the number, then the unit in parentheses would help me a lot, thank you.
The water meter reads 822.646 (m³)
